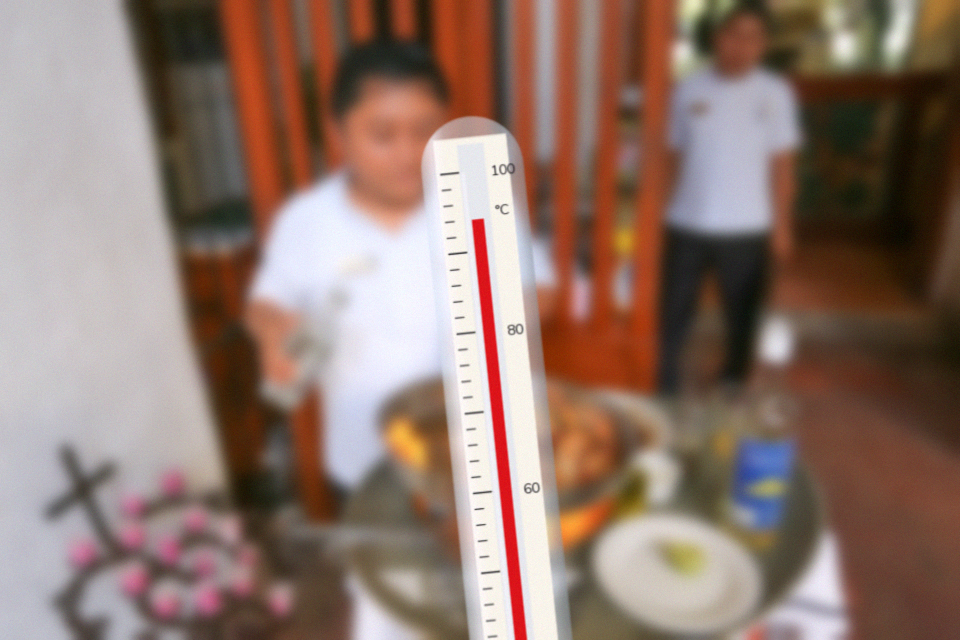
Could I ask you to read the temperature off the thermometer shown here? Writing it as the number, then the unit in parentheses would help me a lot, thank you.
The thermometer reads 94 (°C)
